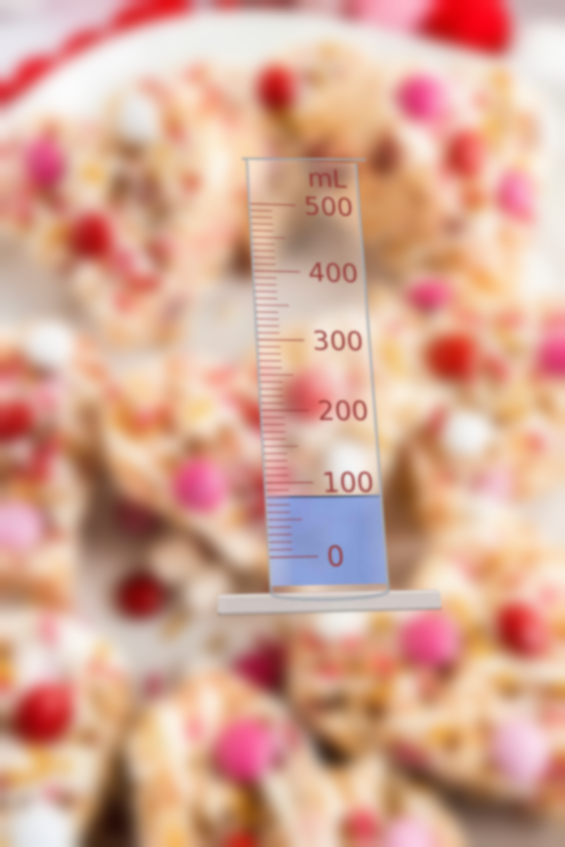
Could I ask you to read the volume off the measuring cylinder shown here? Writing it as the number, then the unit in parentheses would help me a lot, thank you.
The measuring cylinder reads 80 (mL)
